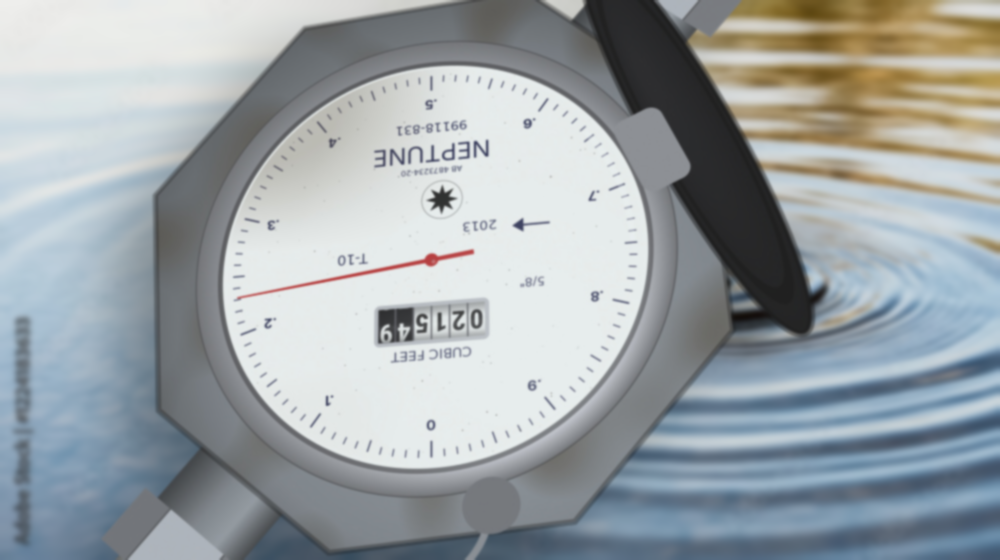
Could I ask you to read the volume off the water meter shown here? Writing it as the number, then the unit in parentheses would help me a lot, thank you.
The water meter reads 21549.23 (ft³)
